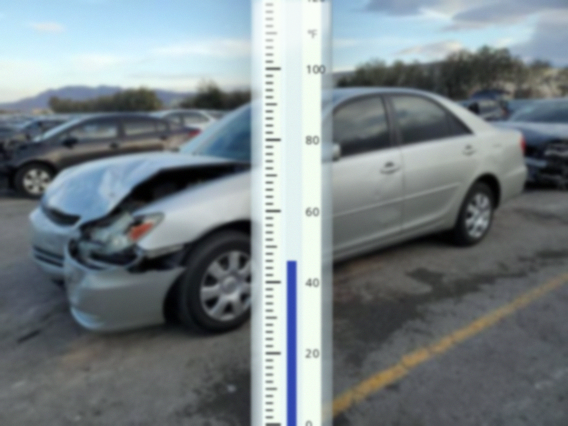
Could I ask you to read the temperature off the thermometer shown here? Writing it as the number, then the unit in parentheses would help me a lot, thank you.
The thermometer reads 46 (°F)
